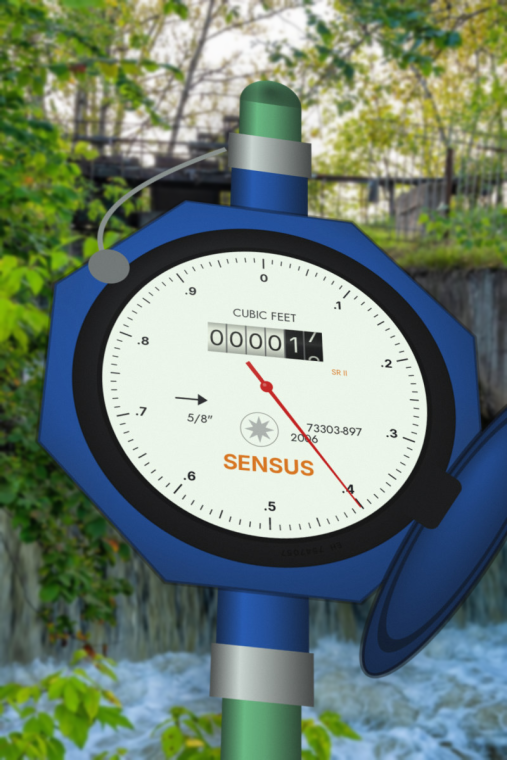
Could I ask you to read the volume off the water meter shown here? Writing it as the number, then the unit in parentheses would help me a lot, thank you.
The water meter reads 17.40 (ft³)
